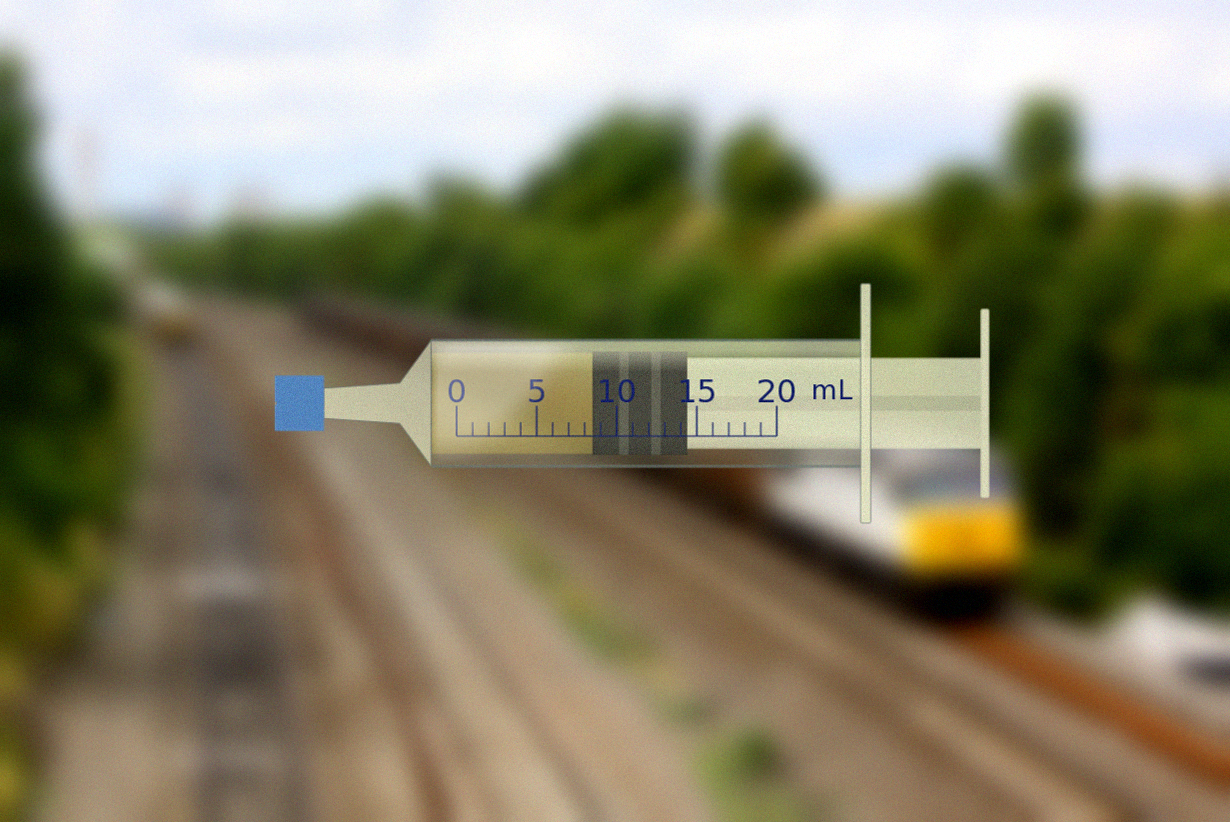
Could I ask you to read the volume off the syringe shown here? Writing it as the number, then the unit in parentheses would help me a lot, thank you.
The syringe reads 8.5 (mL)
